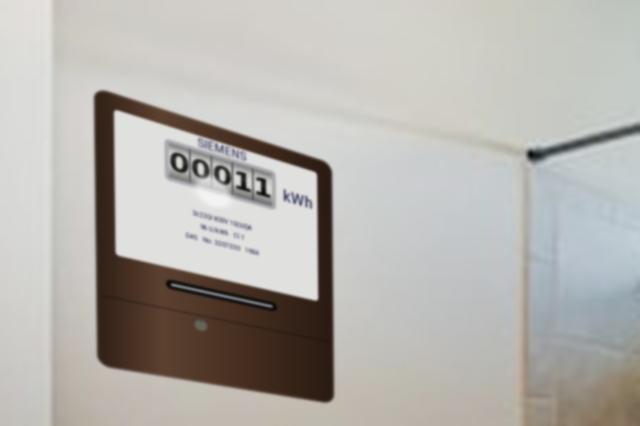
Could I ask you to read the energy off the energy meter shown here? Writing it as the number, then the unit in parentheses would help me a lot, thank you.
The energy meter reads 11 (kWh)
